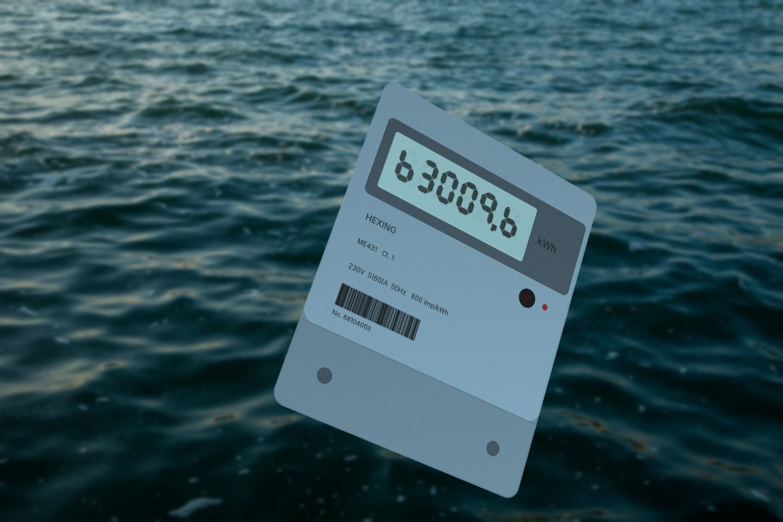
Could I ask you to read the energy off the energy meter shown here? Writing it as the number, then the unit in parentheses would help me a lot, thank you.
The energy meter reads 63009.6 (kWh)
